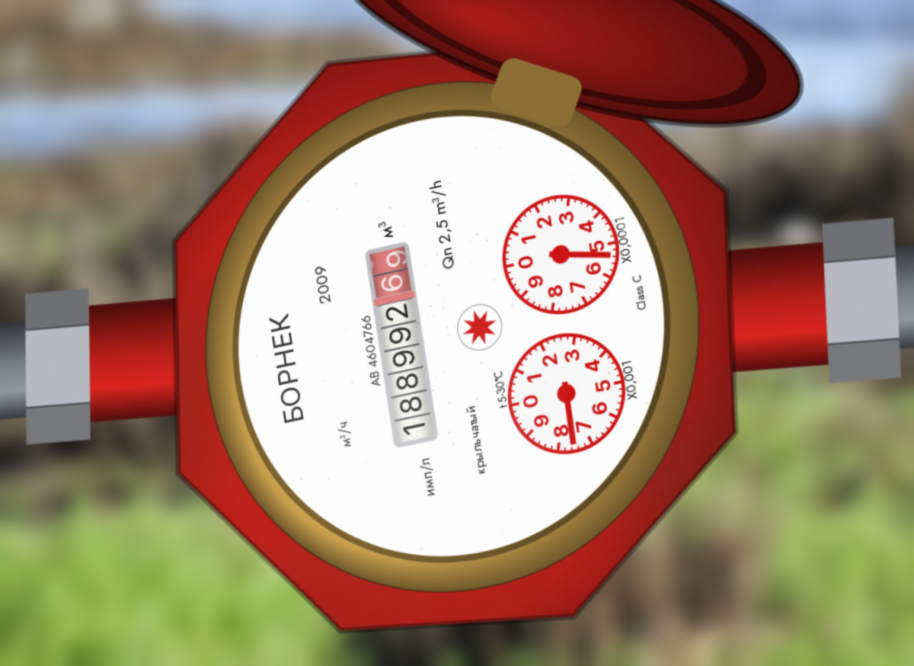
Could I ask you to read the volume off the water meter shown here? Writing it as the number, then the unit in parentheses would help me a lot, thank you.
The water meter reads 188992.6875 (m³)
